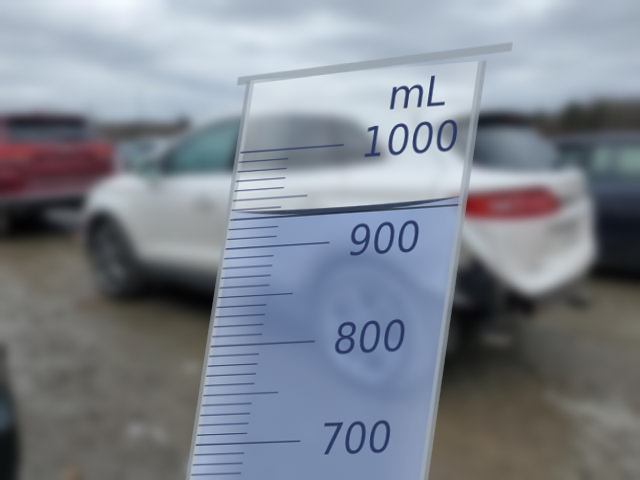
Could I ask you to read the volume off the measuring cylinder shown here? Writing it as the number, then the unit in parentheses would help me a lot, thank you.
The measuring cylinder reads 930 (mL)
